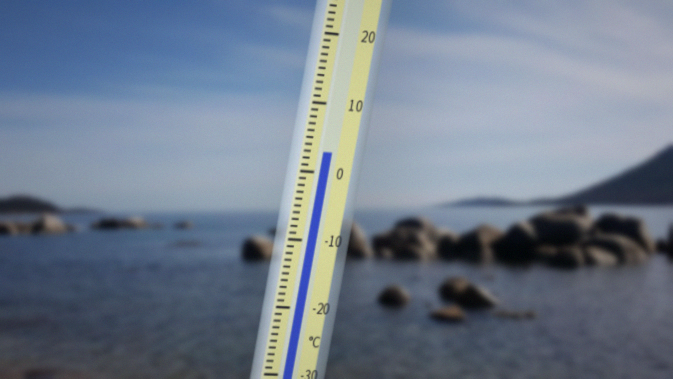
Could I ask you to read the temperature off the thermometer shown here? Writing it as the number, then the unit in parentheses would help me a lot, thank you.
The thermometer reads 3 (°C)
